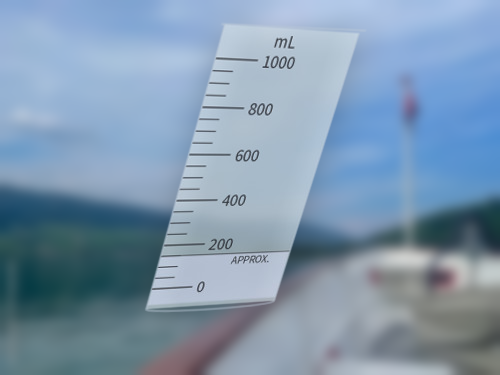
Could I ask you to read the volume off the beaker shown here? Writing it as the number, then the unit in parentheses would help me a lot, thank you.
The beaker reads 150 (mL)
